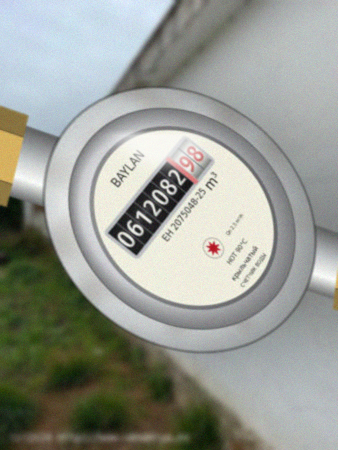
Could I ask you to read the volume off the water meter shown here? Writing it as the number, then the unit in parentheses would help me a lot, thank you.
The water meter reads 612082.98 (m³)
